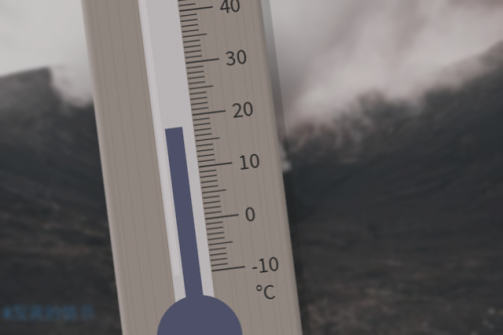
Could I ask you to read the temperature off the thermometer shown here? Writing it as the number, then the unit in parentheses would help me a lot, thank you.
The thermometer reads 18 (°C)
